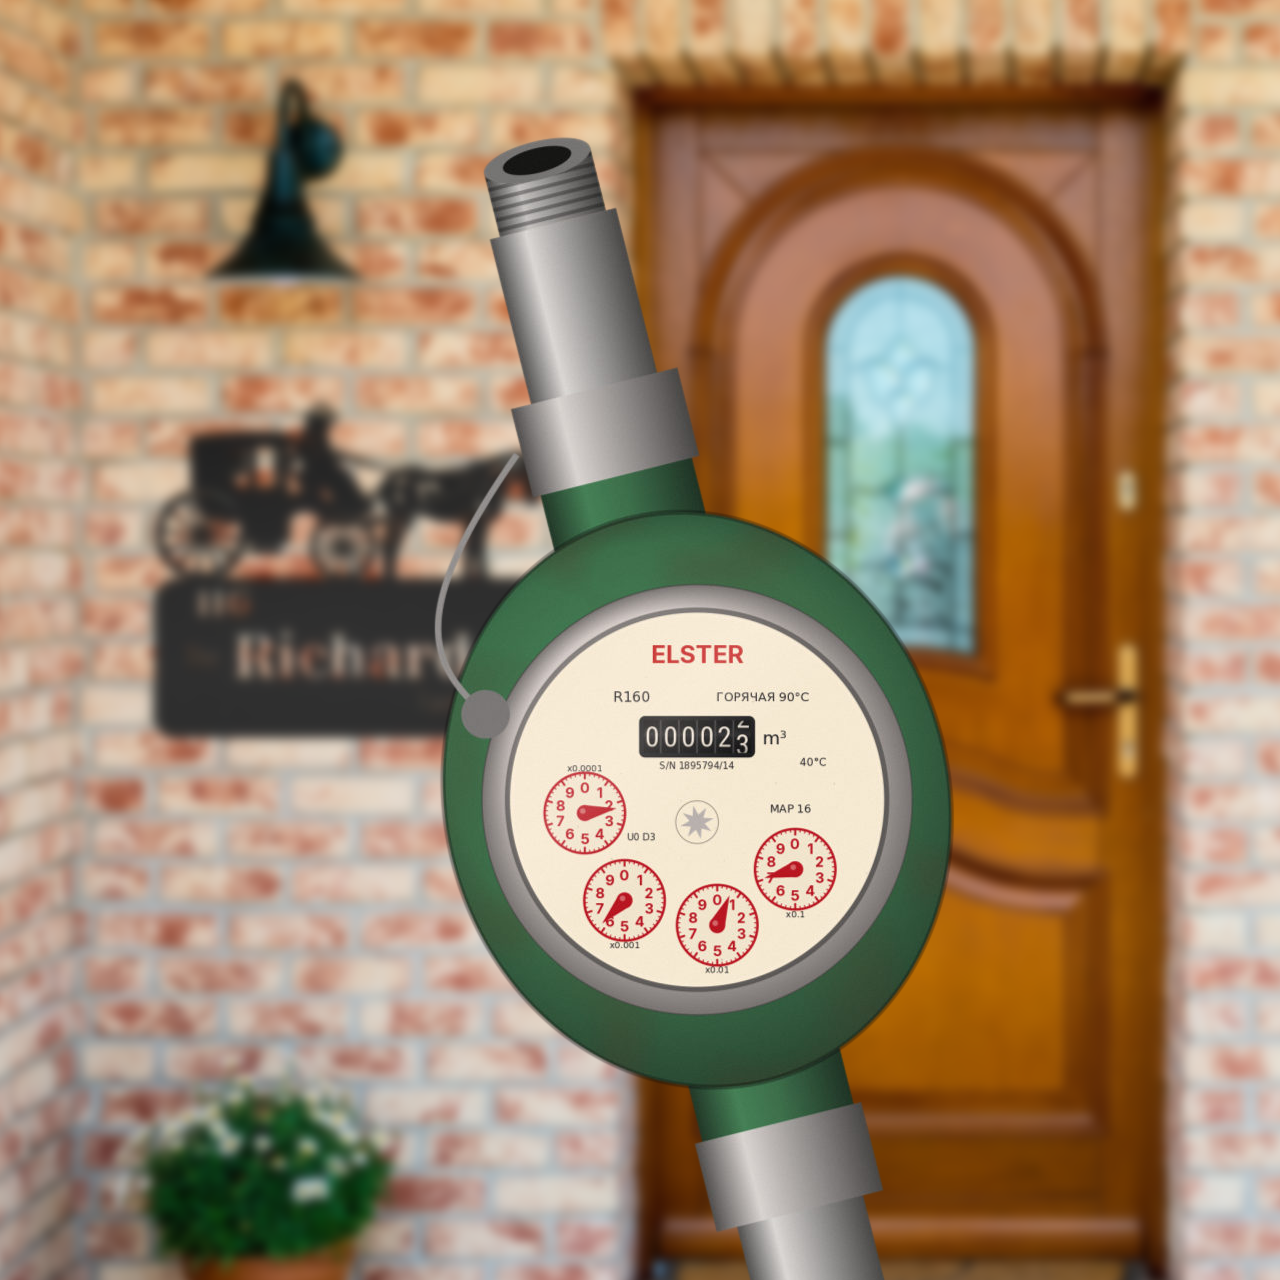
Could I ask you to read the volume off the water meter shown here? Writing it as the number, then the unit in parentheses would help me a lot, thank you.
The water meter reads 22.7062 (m³)
